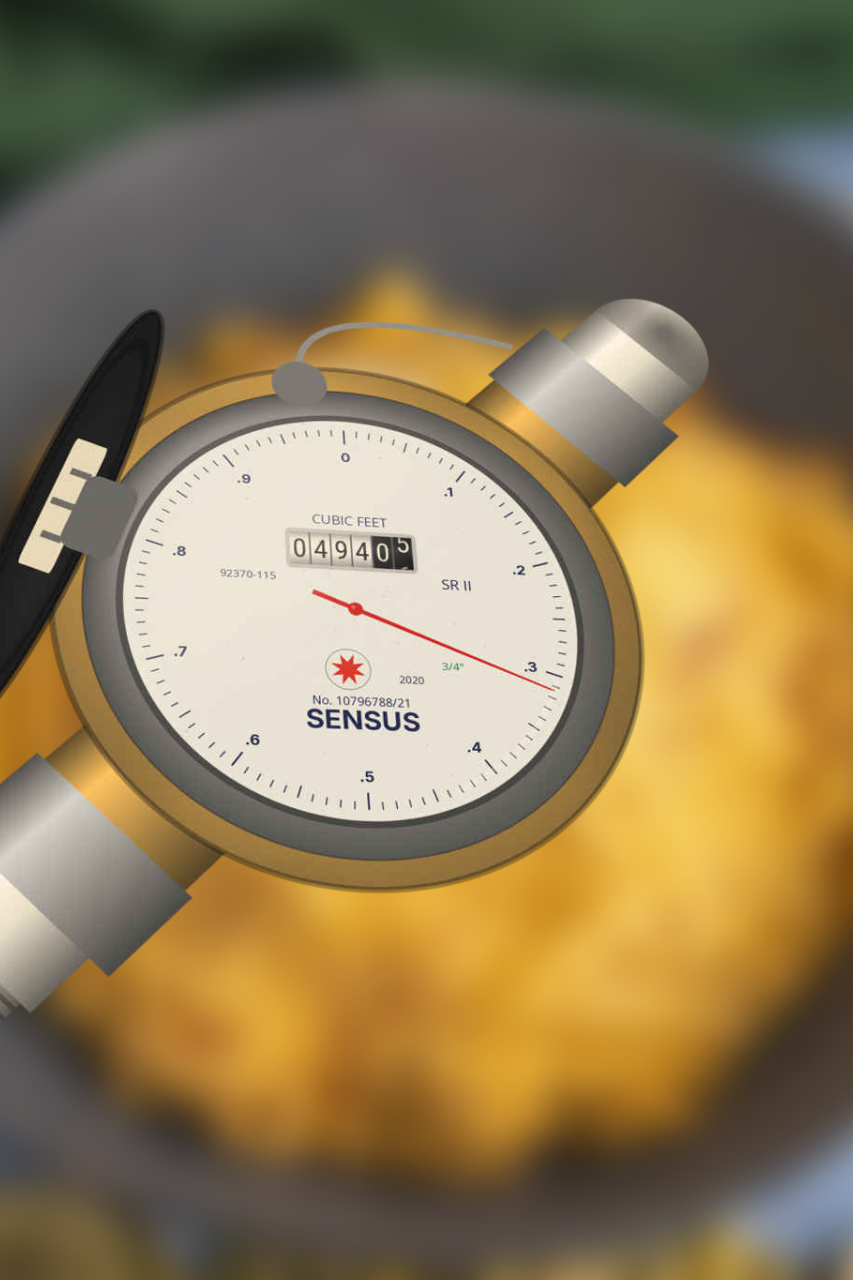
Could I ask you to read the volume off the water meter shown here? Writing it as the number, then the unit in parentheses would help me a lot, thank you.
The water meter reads 49405.31 (ft³)
